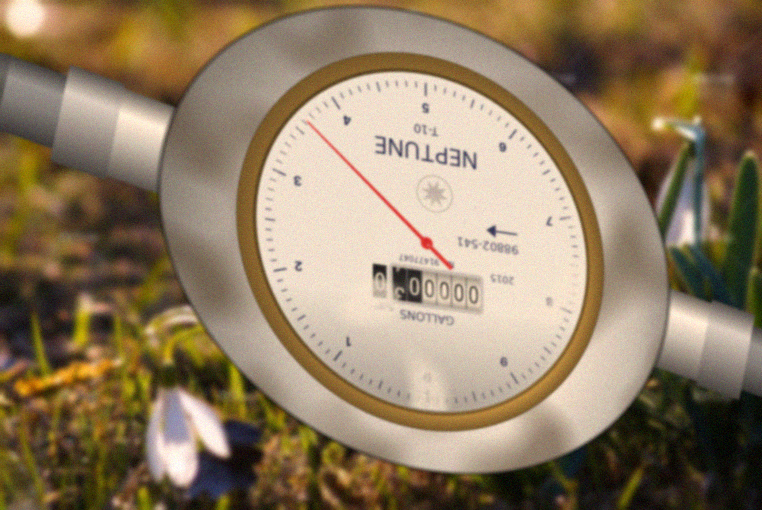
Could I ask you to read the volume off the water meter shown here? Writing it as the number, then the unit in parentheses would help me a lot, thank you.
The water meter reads 33.6 (gal)
